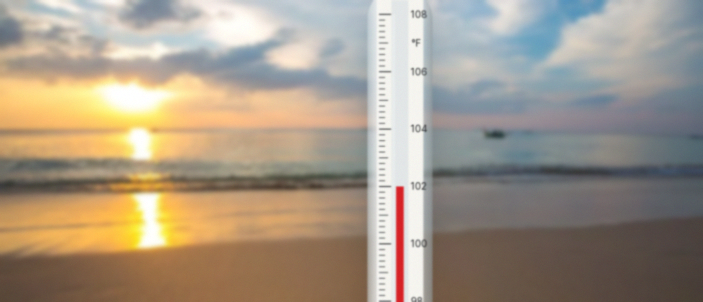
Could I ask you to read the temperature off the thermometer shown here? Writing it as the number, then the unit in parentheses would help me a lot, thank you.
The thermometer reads 102 (°F)
